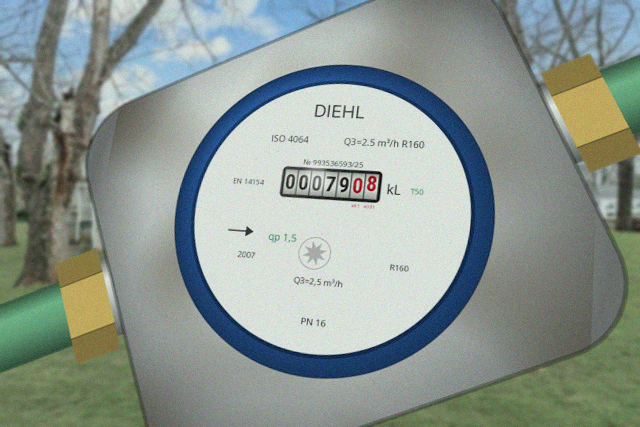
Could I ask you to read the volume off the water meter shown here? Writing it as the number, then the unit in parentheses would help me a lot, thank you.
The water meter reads 79.08 (kL)
